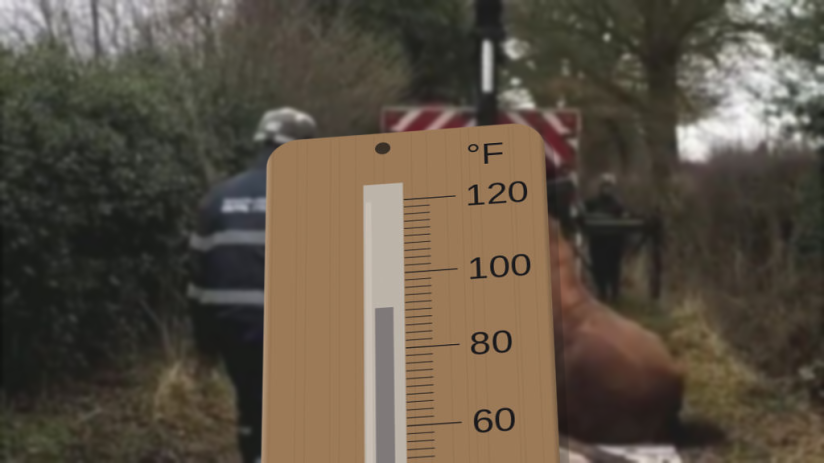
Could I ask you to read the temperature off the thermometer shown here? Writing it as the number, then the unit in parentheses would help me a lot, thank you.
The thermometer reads 91 (°F)
